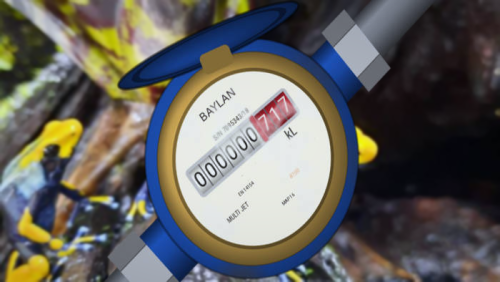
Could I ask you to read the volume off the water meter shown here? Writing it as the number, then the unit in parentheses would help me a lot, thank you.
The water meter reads 0.717 (kL)
